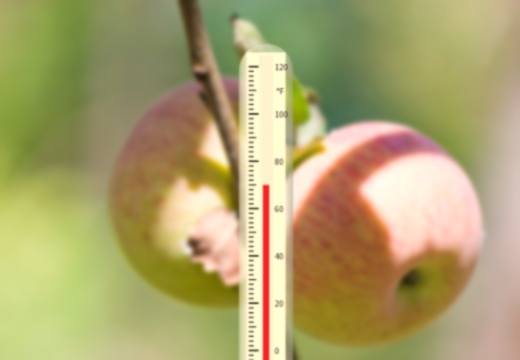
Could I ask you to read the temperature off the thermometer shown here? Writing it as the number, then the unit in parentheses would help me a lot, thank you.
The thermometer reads 70 (°F)
